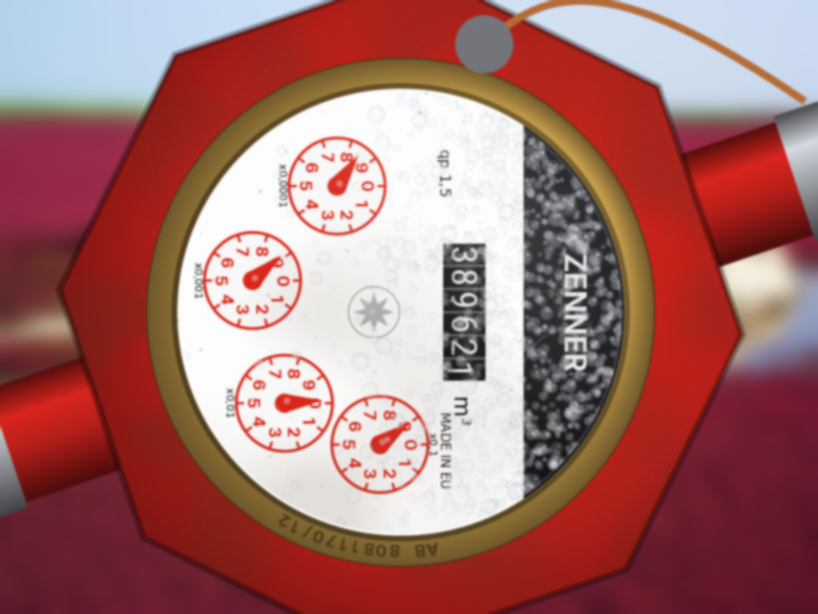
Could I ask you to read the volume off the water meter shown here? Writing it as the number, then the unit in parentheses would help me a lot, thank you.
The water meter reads 389620.8988 (m³)
